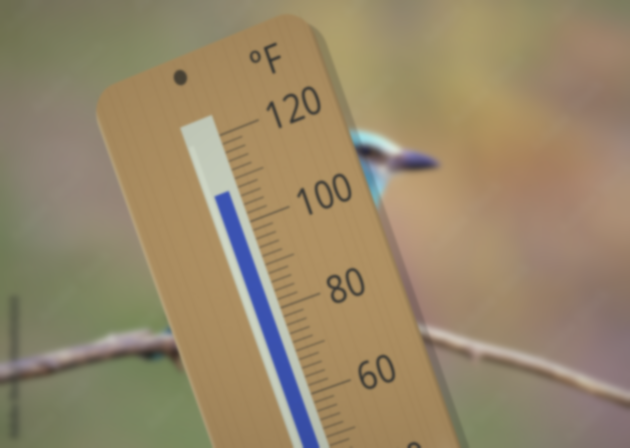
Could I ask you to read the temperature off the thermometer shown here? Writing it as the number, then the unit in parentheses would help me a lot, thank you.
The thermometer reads 108 (°F)
